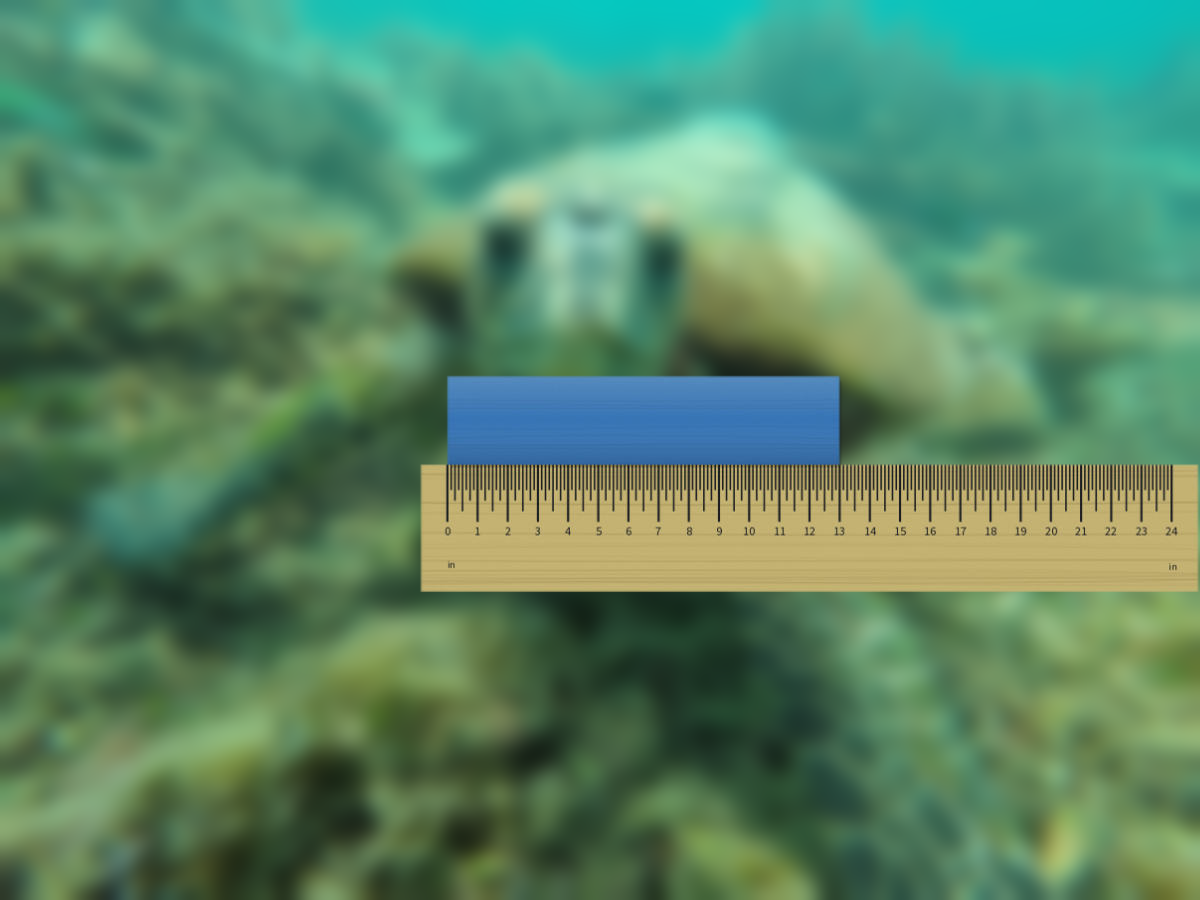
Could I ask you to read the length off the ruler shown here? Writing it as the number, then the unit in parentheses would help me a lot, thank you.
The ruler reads 13 (in)
